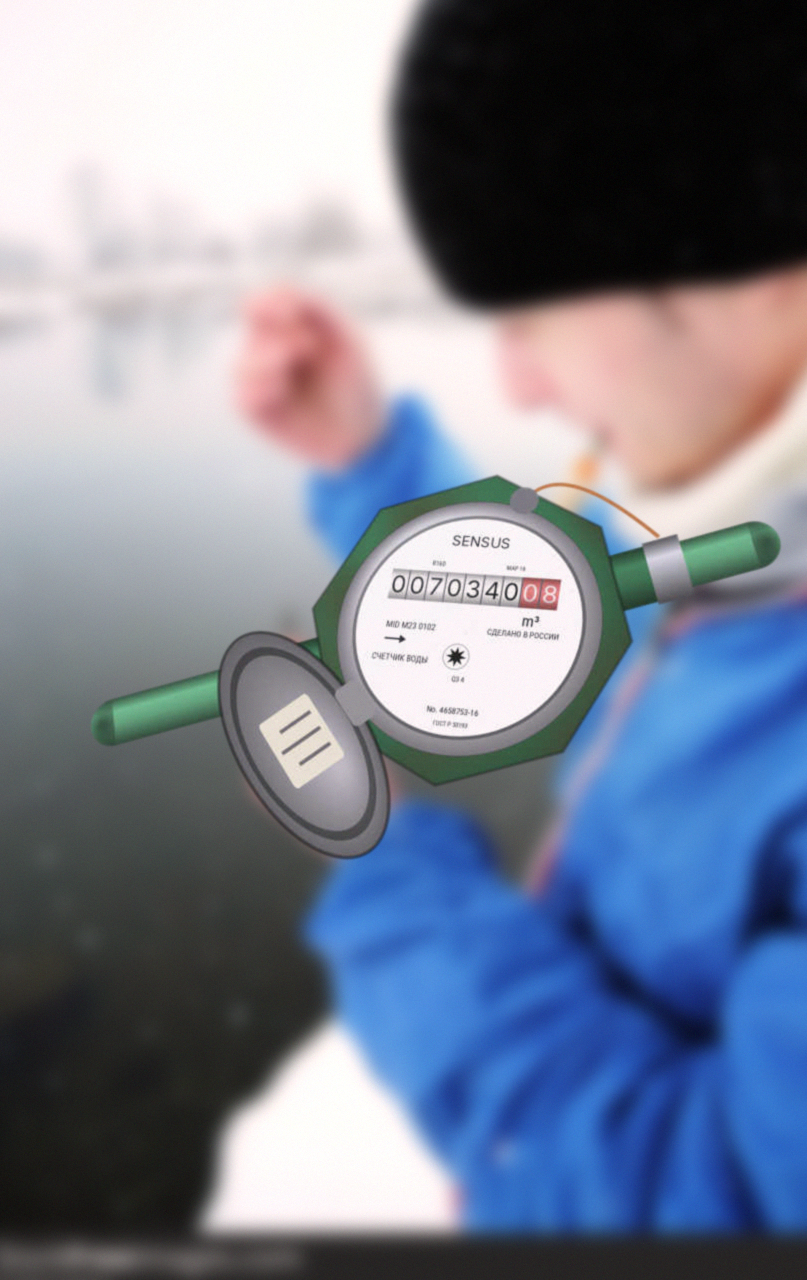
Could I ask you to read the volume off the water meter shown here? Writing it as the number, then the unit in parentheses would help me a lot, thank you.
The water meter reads 70340.08 (m³)
